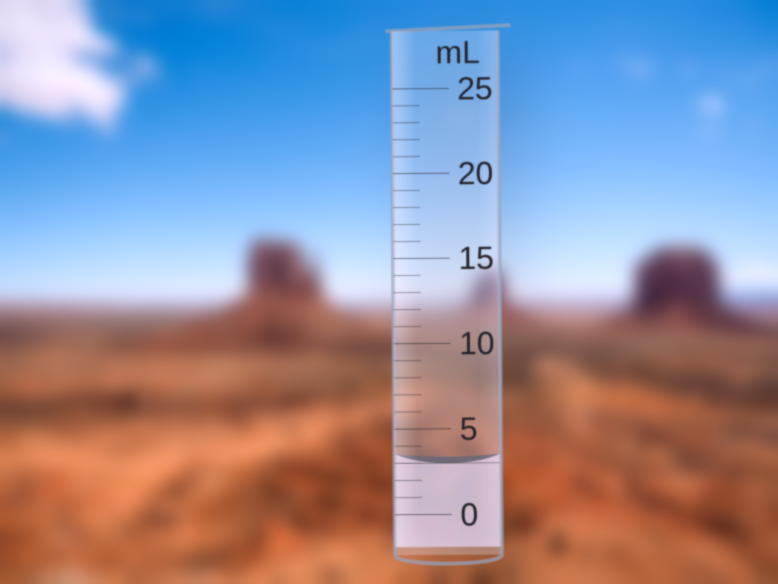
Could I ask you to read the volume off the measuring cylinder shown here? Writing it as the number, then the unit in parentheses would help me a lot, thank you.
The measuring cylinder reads 3 (mL)
